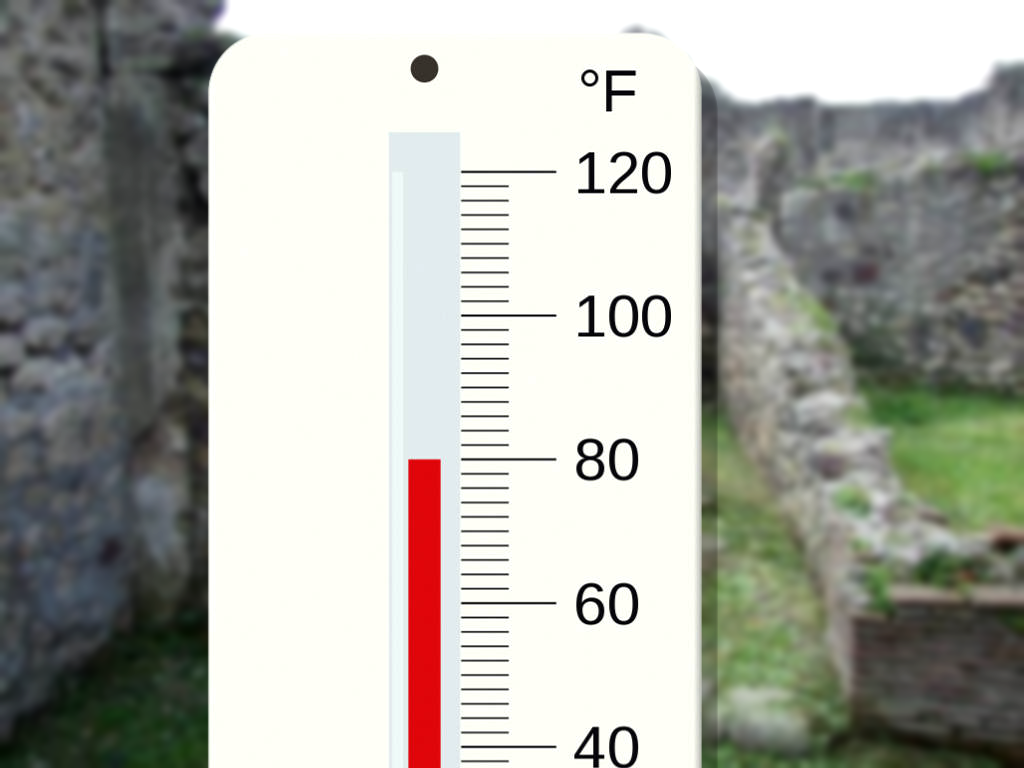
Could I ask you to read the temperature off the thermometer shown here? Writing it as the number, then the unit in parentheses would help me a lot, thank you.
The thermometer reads 80 (°F)
